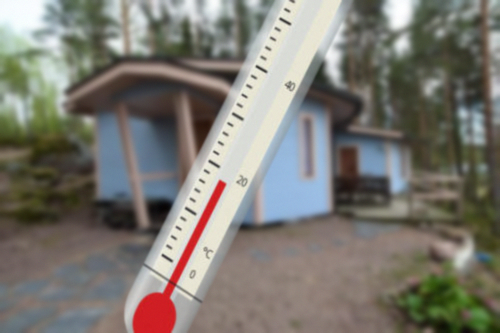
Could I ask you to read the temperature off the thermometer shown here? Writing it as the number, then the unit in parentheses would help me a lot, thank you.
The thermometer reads 18 (°C)
